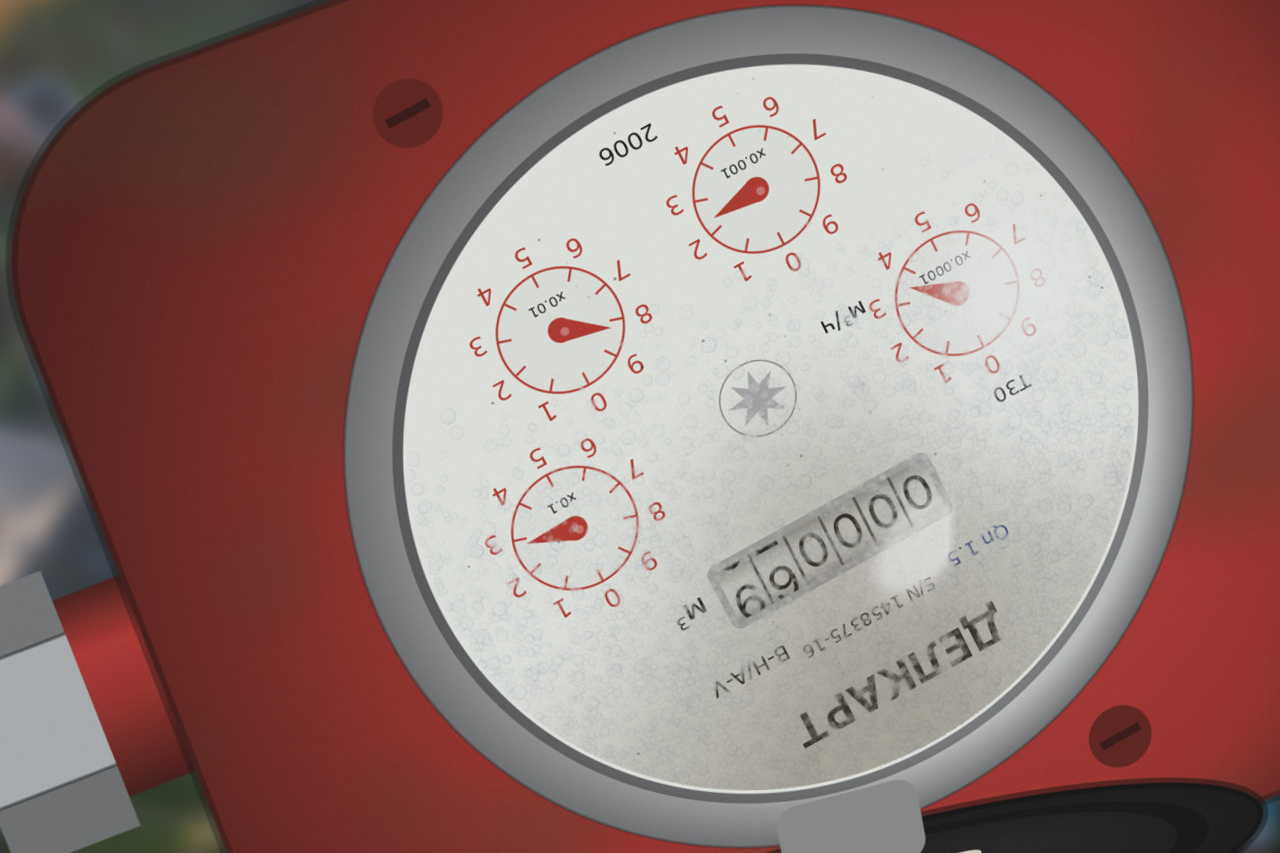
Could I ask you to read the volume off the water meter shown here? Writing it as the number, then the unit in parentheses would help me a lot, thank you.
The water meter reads 69.2823 (m³)
